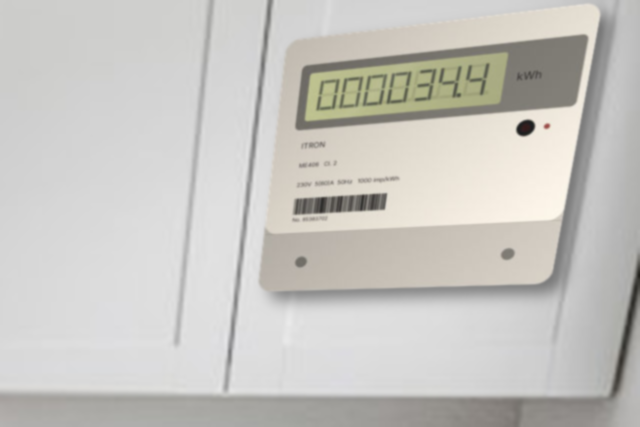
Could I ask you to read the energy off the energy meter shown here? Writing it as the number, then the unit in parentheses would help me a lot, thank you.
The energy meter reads 34.4 (kWh)
